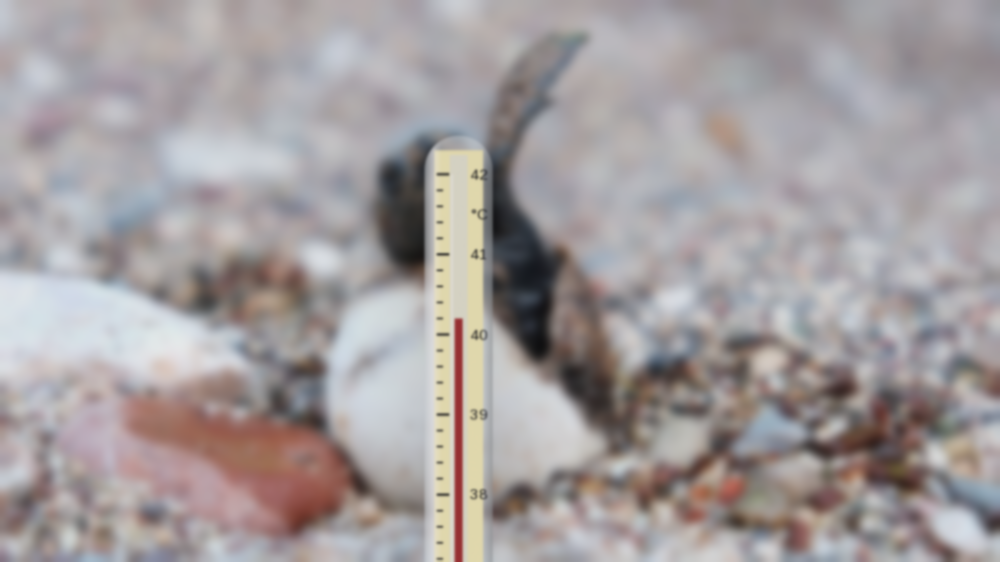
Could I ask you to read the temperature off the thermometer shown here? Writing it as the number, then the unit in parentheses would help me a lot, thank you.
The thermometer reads 40.2 (°C)
